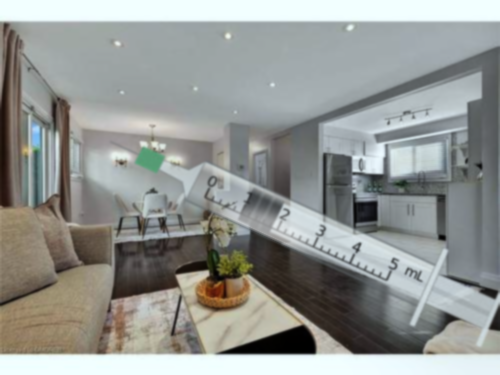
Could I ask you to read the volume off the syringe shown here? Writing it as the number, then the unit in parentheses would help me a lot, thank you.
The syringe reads 1 (mL)
